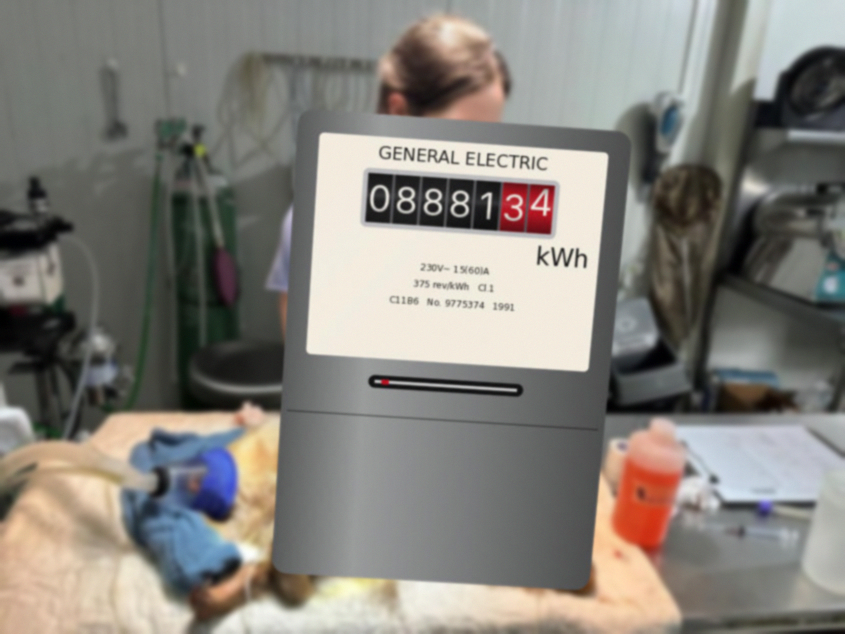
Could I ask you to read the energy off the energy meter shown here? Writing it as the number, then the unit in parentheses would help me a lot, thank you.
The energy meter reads 8881.34 (kWh)
